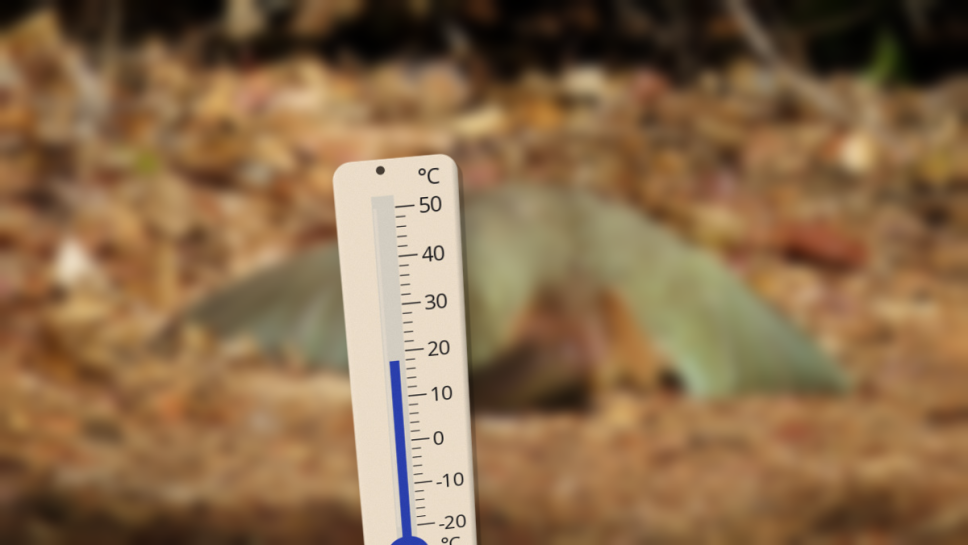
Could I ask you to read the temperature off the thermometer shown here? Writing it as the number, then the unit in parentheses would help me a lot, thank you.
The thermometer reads 18 (°C)
